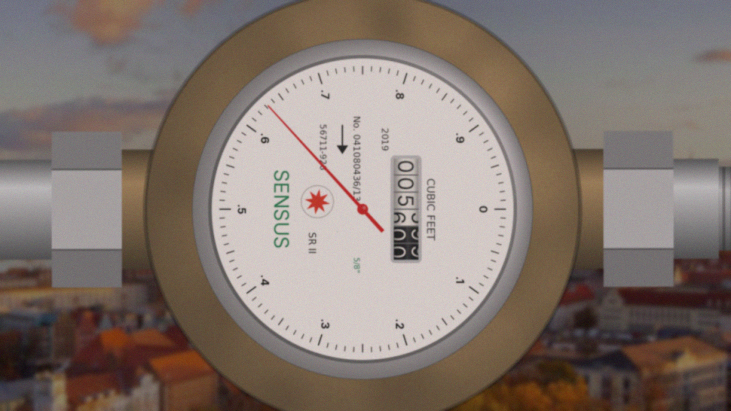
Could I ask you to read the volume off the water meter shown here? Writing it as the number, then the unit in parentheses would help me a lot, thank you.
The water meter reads 5599.63 (ft³)
